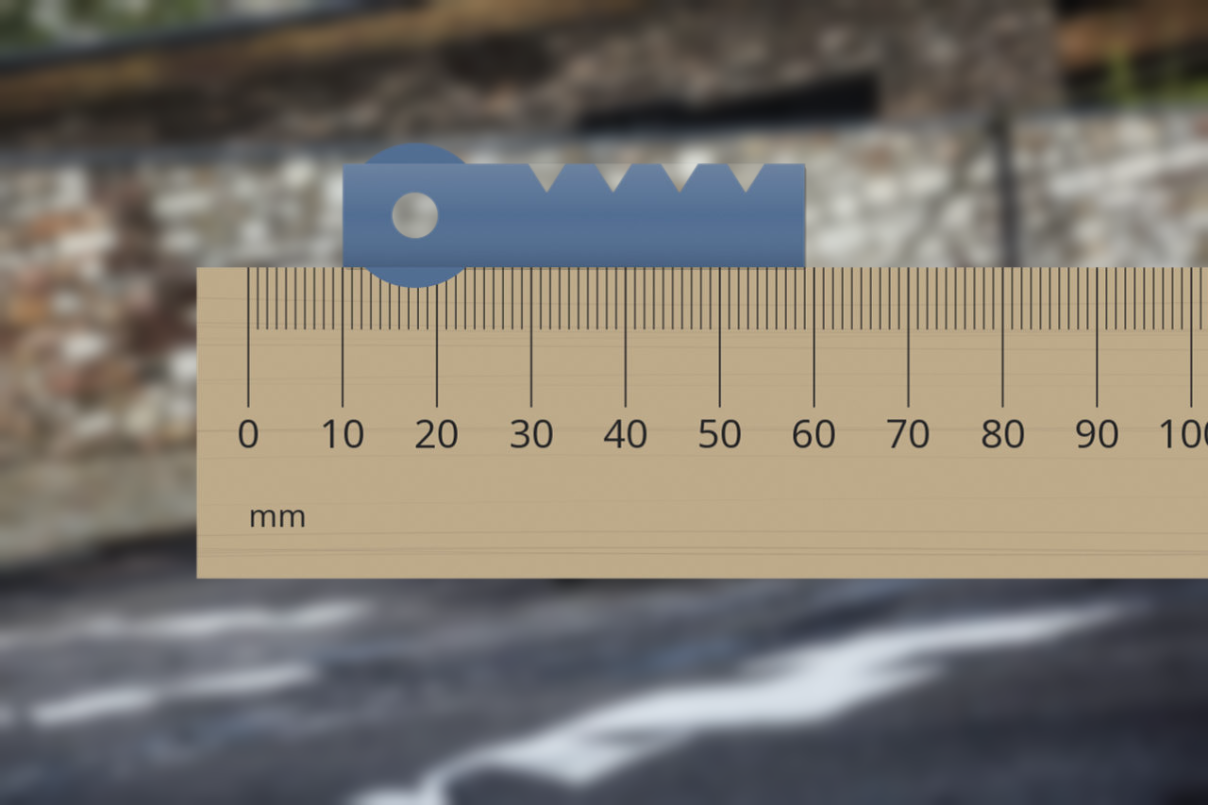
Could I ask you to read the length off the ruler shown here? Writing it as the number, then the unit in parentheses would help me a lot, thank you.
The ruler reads 49 (mm)
